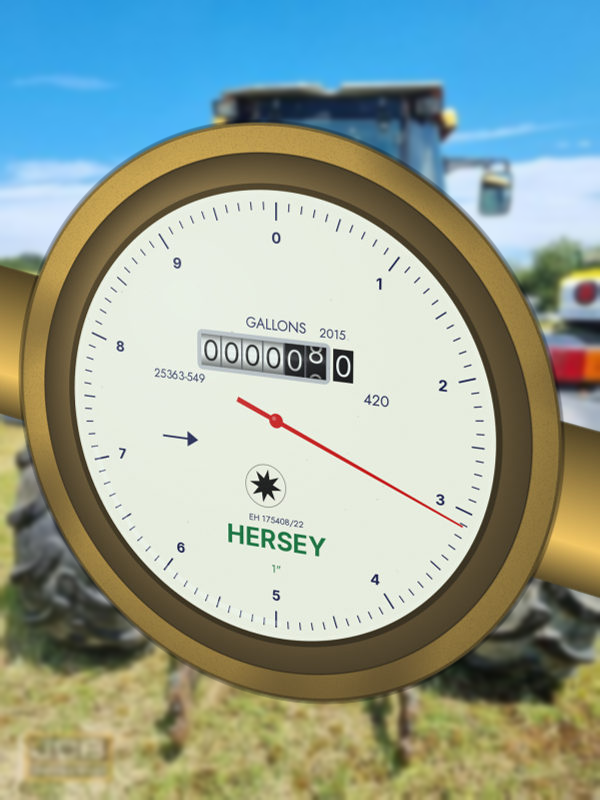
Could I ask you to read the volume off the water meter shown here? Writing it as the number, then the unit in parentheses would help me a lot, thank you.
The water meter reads 83.1 (gal)
